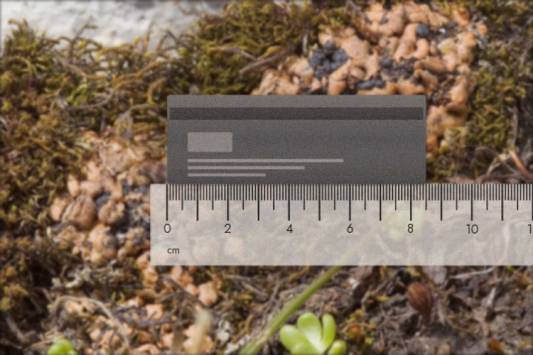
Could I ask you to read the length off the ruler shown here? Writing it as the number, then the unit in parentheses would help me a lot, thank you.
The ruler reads 8.5 (cm)
